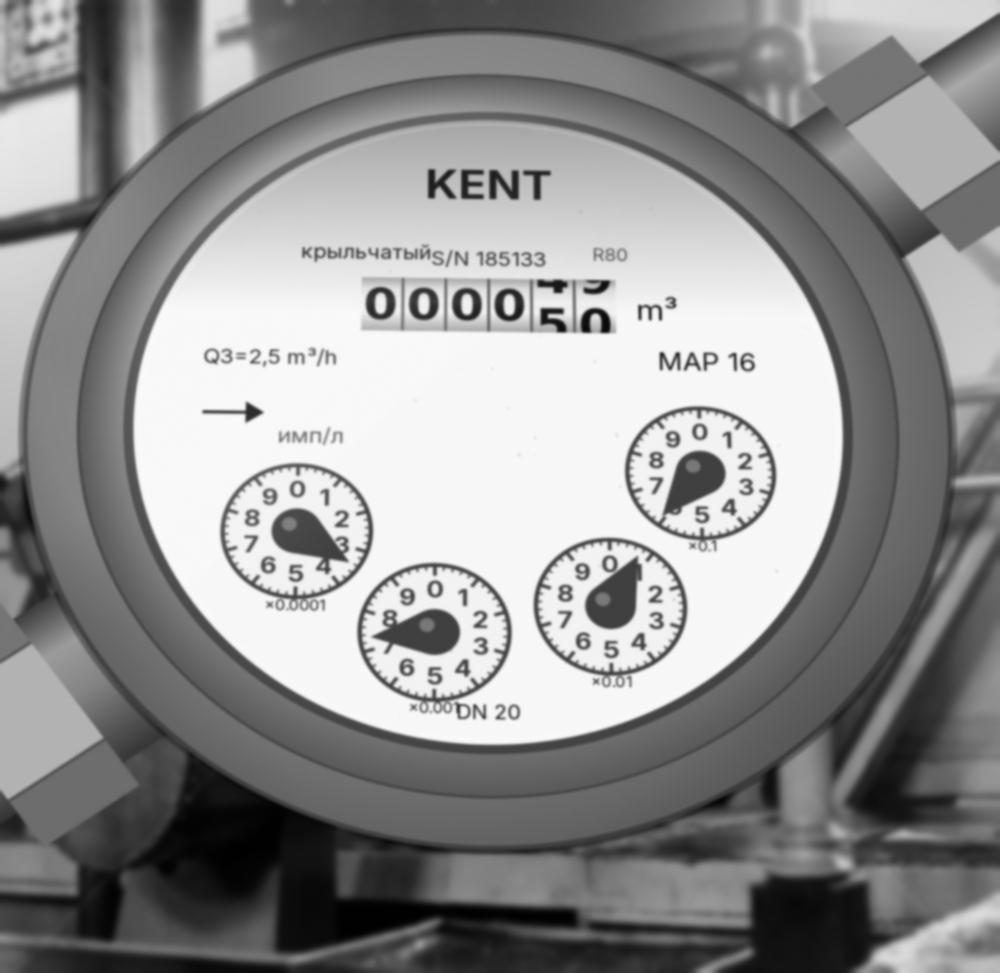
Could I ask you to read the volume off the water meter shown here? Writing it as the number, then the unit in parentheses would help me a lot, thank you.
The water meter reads 49.6073 (m³)
